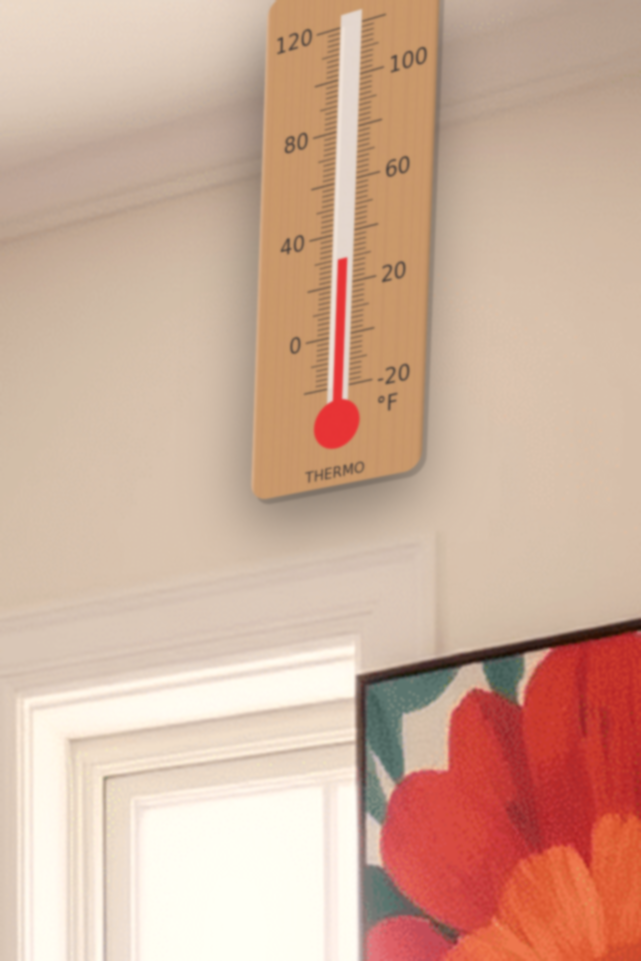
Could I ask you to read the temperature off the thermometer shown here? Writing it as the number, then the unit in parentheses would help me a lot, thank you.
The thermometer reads 30 (°F)
